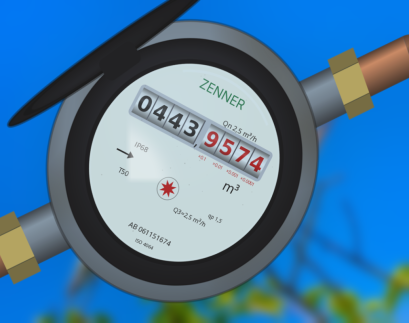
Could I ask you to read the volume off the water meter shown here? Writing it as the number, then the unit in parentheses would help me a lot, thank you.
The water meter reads 443.9574 (m³)
